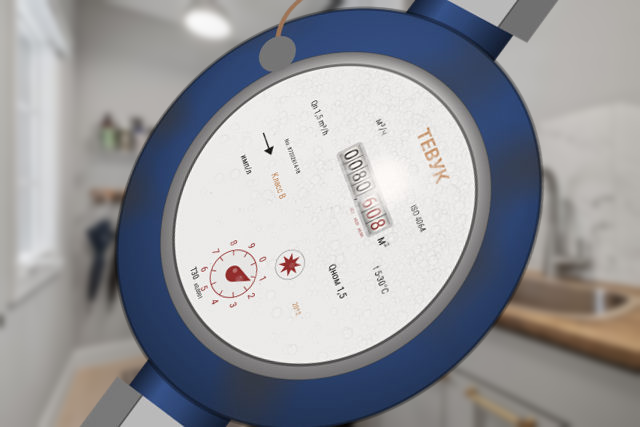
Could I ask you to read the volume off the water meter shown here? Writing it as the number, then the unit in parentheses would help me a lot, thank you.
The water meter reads 80.6081 (m³)
